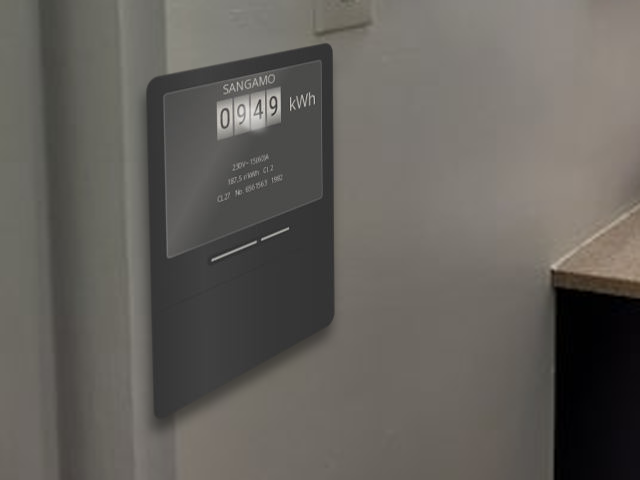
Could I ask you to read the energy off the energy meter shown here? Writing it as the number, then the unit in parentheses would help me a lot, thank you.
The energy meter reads 949 (kWh)
